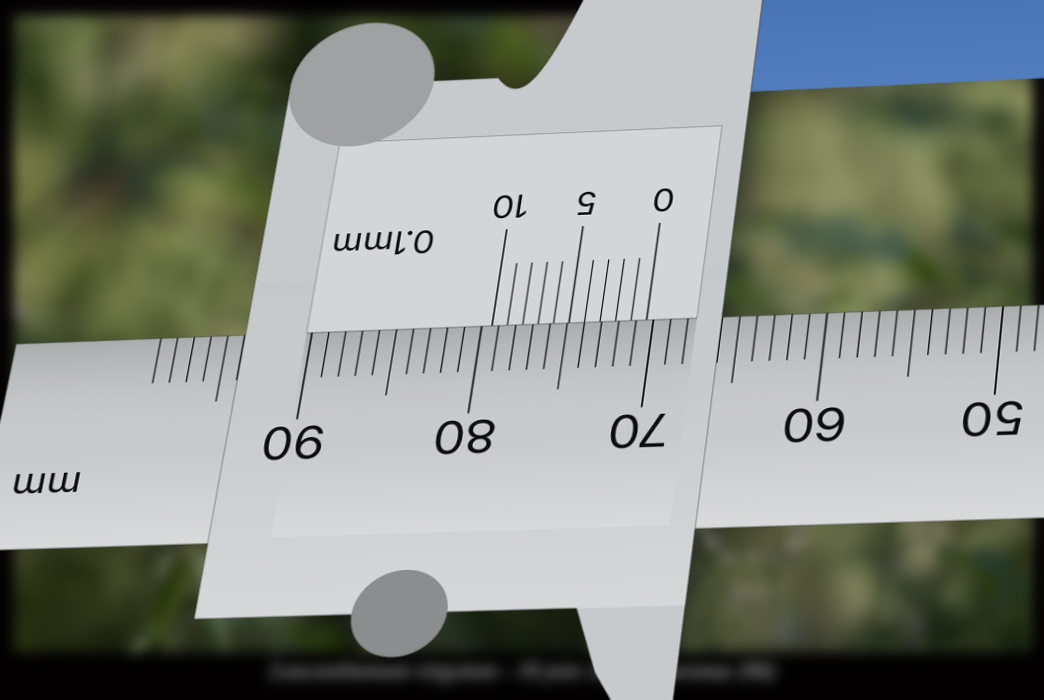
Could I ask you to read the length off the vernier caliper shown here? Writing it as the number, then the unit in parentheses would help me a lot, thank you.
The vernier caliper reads 70.4 (mm)
